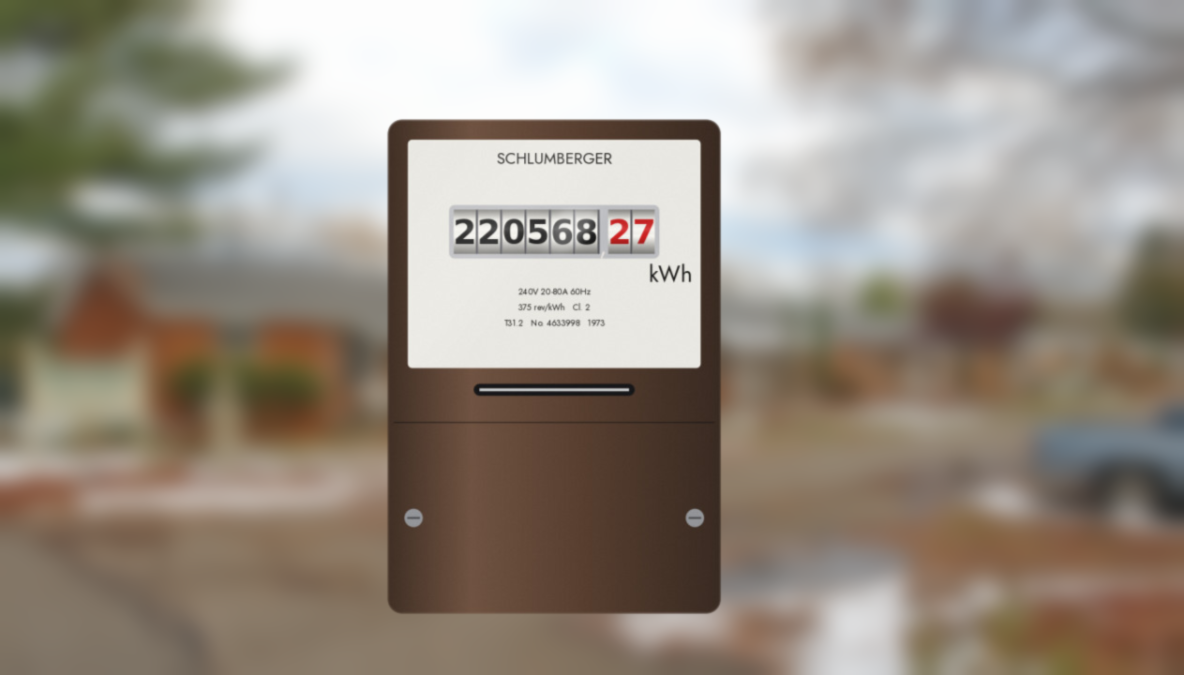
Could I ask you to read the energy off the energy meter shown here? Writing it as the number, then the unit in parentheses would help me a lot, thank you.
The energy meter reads 220568.27 (kWh)
